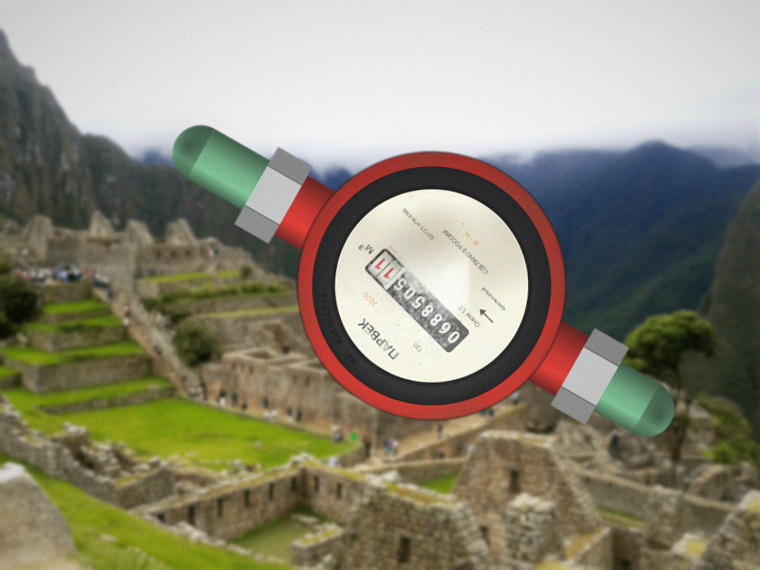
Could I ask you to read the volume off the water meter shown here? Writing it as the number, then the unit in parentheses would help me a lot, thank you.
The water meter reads 688505.11 (m³)
